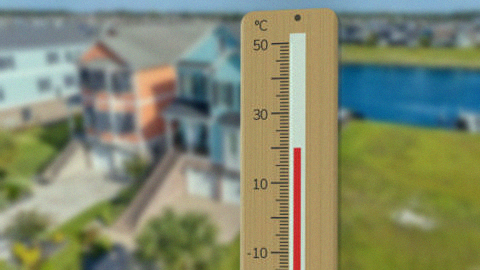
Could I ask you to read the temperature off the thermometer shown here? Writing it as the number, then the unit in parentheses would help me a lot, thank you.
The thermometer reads 20 (°C)
